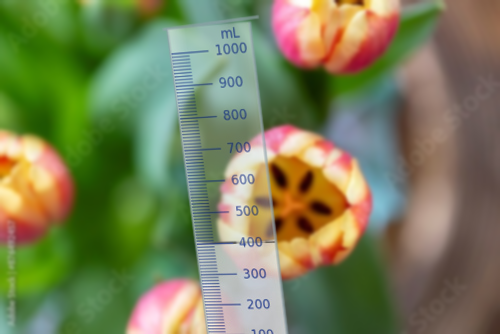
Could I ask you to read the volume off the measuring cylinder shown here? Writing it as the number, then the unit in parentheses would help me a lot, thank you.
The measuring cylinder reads 400 (mL)
